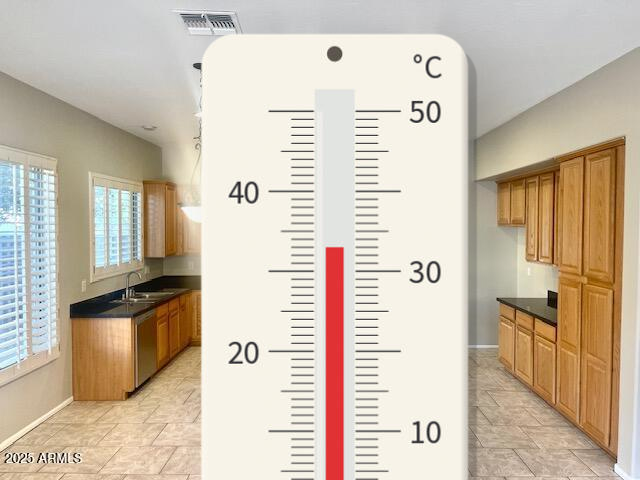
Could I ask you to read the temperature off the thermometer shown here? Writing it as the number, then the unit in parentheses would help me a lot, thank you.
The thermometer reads 33 (°C)
